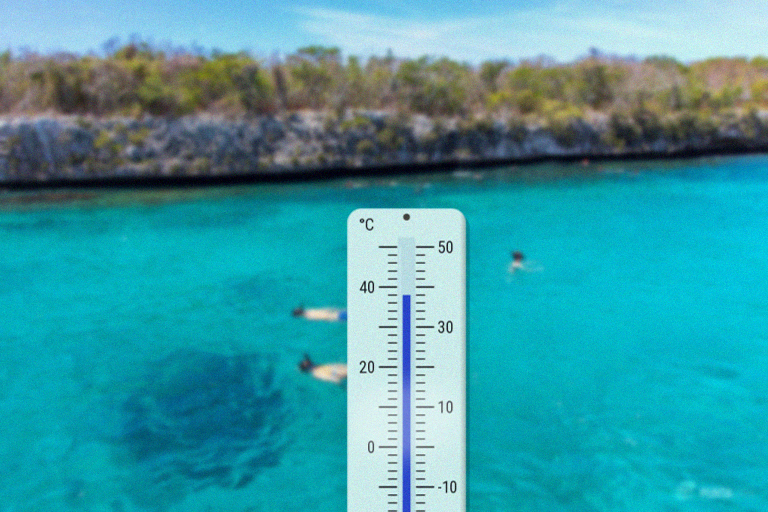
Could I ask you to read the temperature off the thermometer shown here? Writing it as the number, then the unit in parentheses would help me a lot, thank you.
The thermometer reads 38 (°C)
